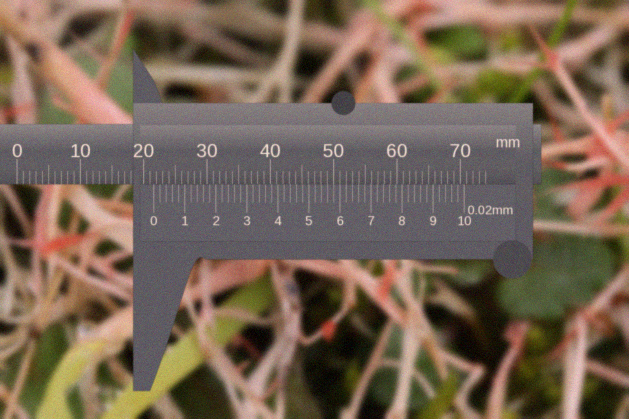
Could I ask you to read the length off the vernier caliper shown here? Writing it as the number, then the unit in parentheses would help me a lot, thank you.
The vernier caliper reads 21.6 (mm)
